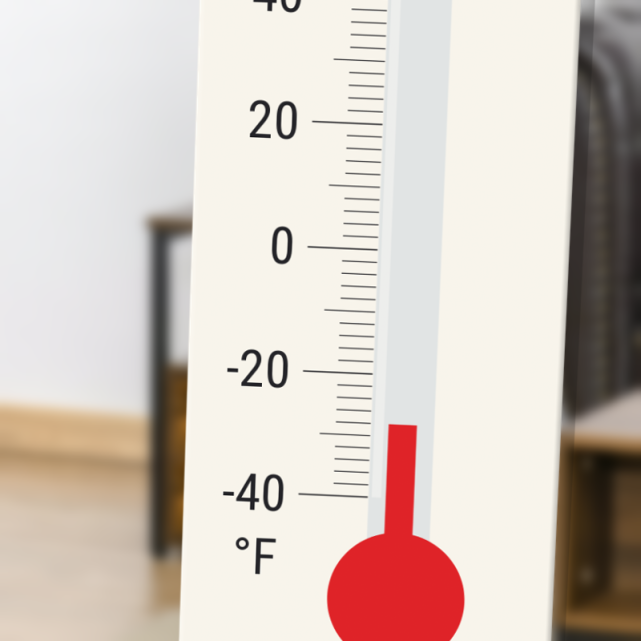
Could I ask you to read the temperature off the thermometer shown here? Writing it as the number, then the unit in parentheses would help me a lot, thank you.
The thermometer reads -28 (°F)
